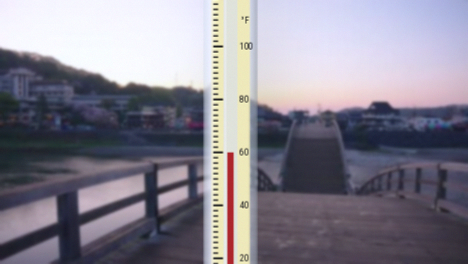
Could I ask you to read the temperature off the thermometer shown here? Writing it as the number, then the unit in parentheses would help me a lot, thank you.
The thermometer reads 60 (°F)
